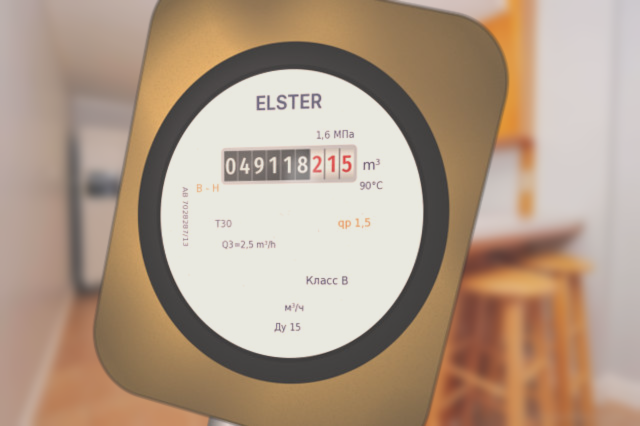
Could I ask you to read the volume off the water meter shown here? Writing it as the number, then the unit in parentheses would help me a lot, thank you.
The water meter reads 49118.215 (m³)
